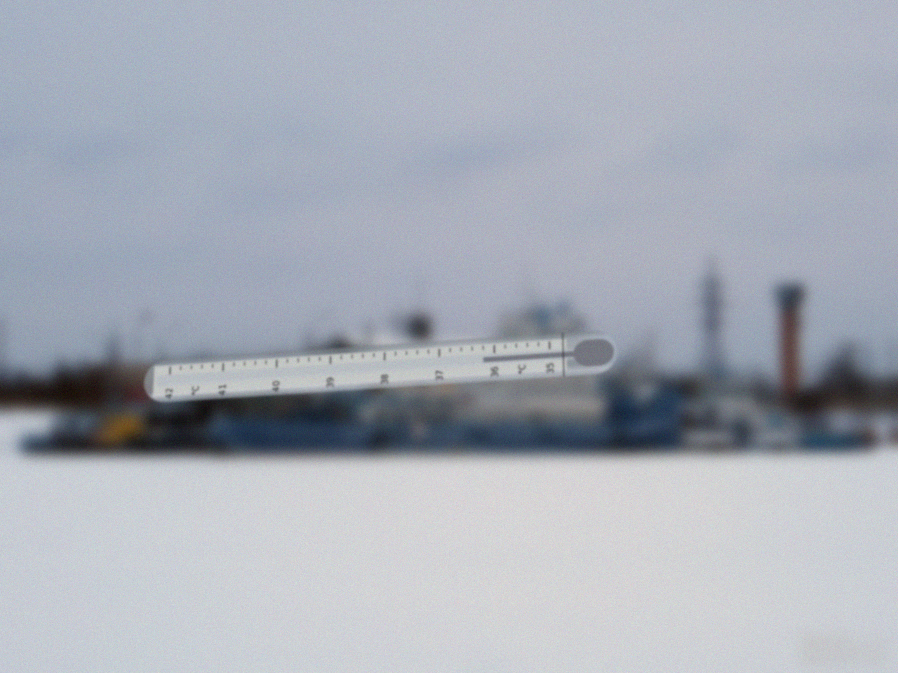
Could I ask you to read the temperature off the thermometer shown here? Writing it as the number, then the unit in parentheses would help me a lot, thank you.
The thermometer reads 36.2 (°C)
